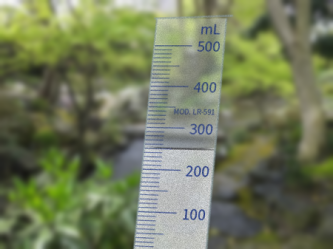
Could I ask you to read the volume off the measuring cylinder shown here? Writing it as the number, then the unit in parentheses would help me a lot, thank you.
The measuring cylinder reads 250 (mL)
